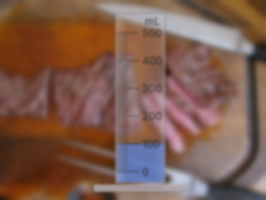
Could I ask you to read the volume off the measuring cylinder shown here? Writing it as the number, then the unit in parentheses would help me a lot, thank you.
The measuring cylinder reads 100 (mL)
